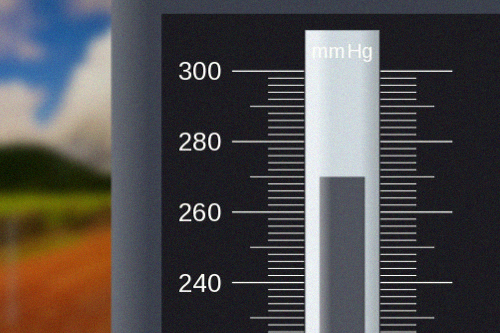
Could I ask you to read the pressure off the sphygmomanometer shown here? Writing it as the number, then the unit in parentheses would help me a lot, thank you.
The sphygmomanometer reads 270 (mmHg)
